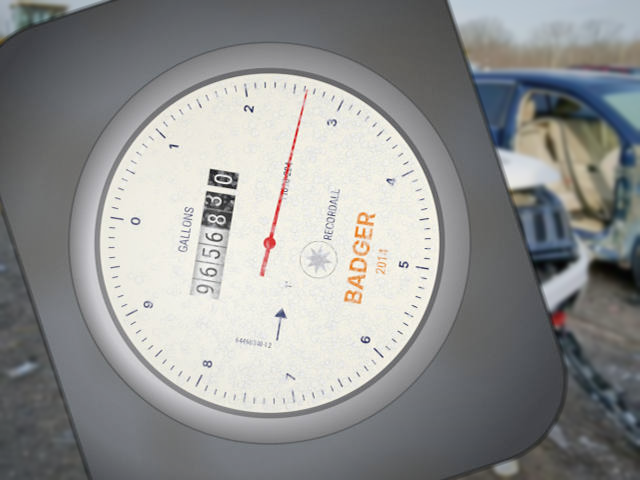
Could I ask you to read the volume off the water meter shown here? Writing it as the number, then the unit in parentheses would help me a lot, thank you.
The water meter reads 9656832.6 (gal)
